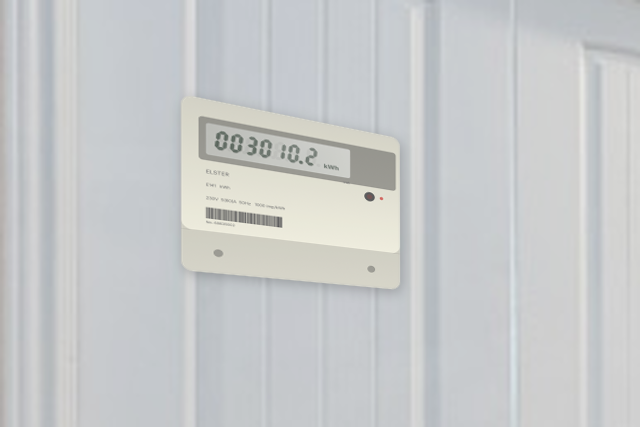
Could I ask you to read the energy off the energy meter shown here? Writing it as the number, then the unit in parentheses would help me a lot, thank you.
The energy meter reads 3010.2 (kWh)
